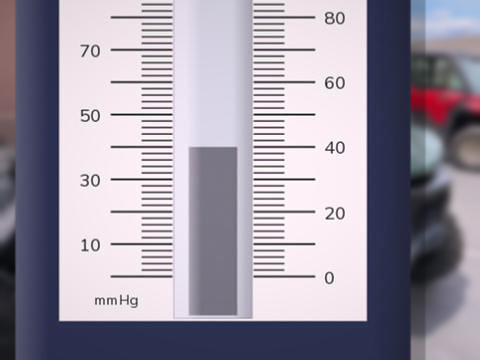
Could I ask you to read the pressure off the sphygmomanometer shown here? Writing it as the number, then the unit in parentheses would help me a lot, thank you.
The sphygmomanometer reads 40 (mmHg)
